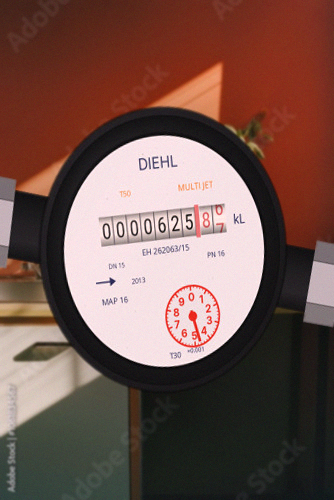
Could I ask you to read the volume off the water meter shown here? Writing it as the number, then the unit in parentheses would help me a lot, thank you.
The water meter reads 625.864 (kL)
